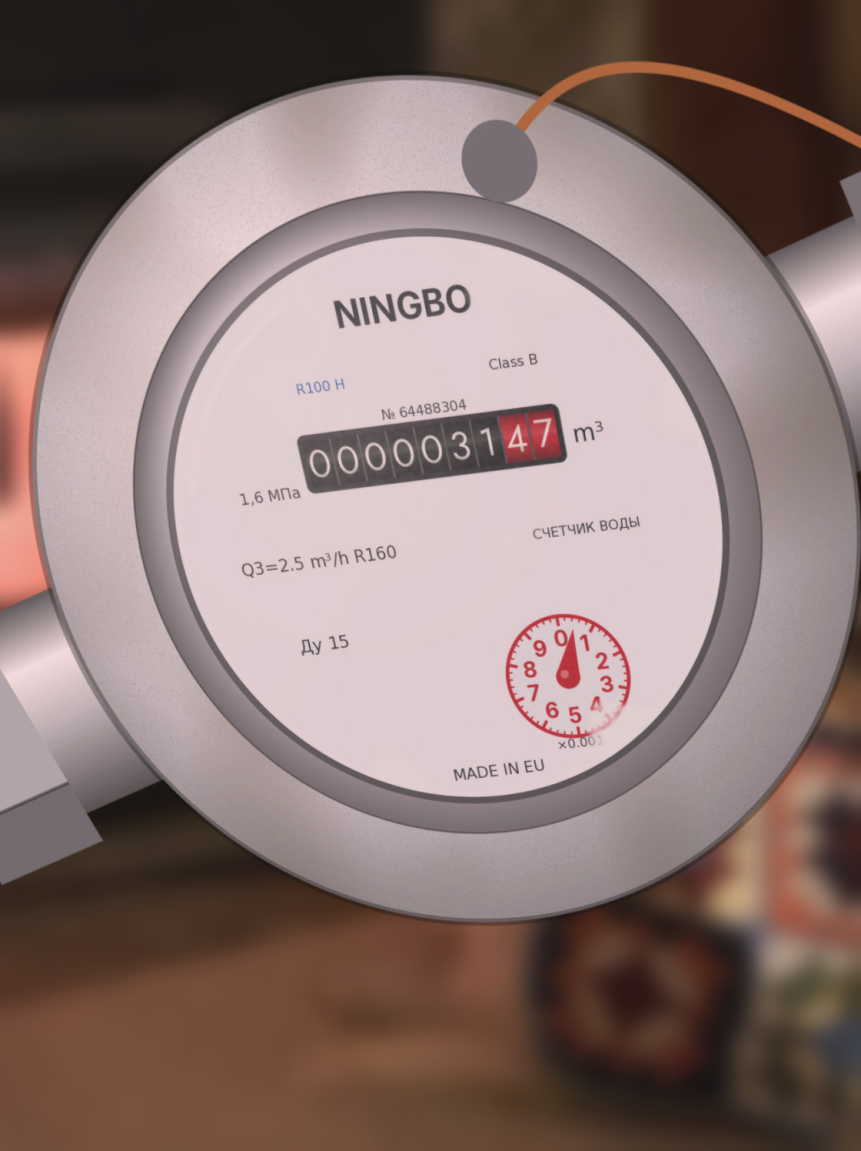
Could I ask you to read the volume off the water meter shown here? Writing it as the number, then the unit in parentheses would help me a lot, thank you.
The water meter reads 31.470 (m³)
